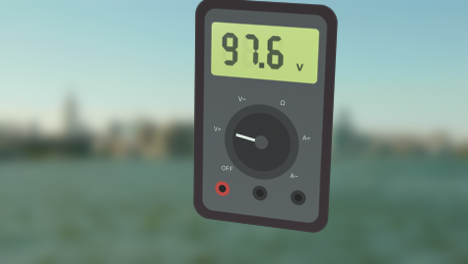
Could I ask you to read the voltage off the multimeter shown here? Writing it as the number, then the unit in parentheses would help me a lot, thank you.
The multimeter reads 97.6 (V)
